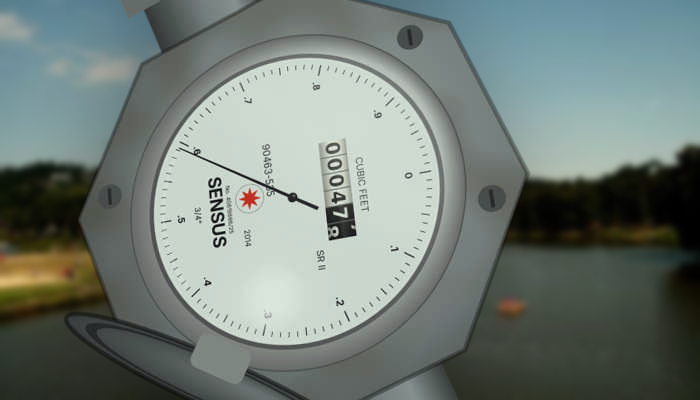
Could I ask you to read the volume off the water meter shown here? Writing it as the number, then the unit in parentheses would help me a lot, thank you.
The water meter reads 477.59 (ft³)
